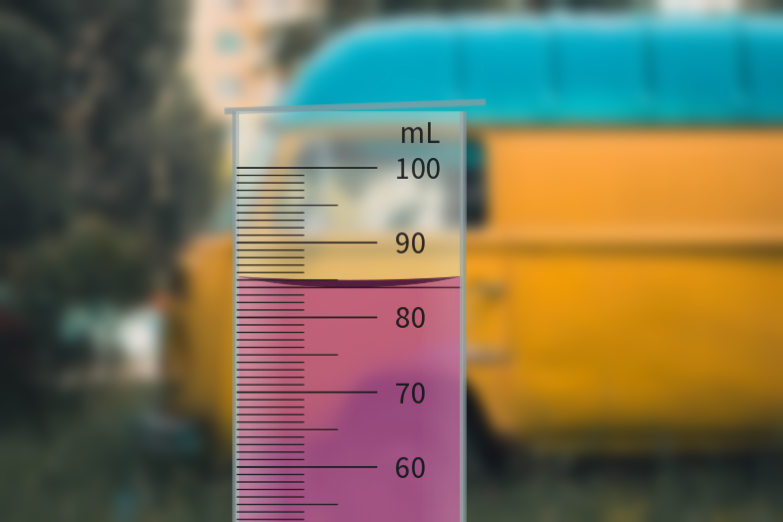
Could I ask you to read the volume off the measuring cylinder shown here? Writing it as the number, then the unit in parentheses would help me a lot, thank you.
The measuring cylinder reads 84 (mL)
